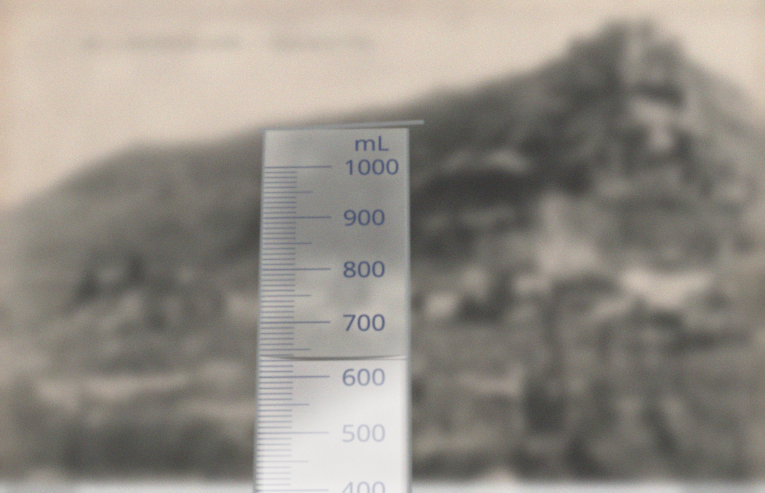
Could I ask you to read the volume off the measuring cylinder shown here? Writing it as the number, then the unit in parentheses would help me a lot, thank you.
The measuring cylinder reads 630 (mL)
